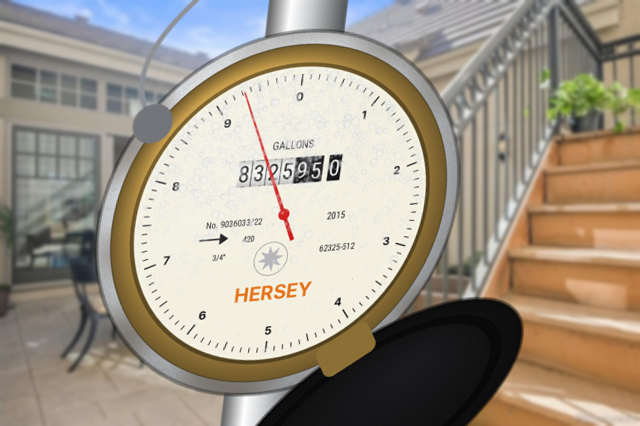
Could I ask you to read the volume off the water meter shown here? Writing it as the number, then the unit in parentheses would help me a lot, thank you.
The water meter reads 8325949.3 (gal)
